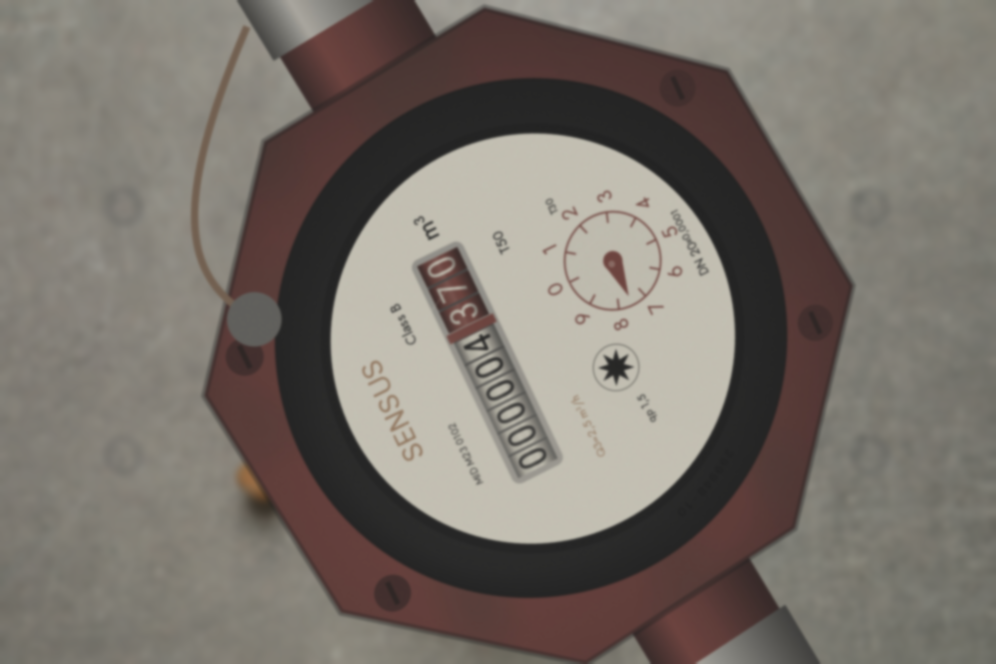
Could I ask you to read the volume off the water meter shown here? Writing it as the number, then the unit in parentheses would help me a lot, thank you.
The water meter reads 4.3707 (m³)
